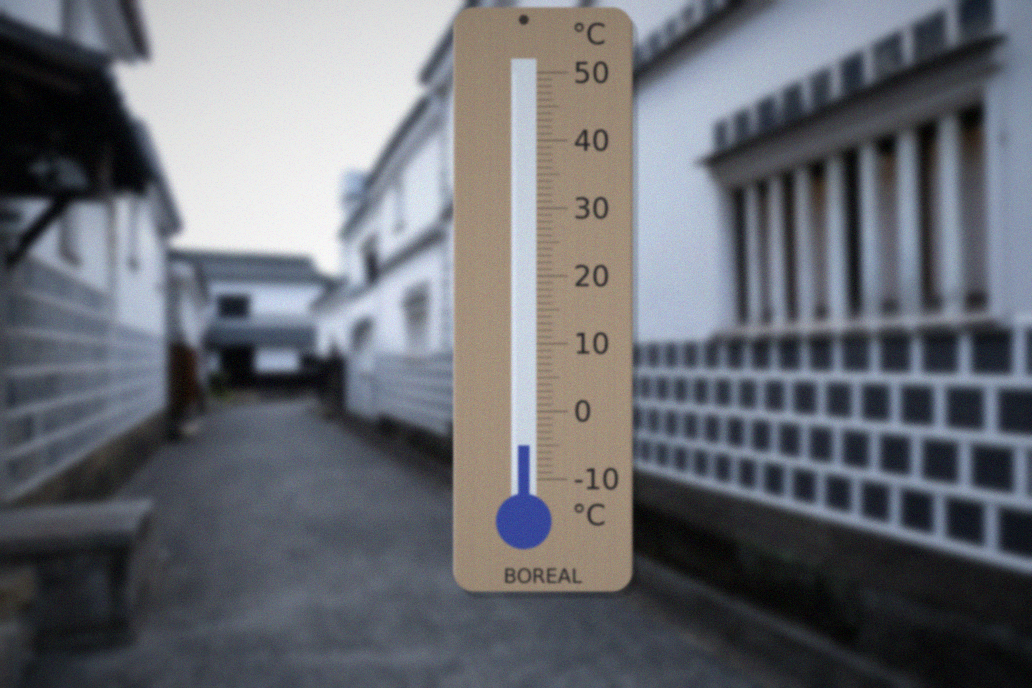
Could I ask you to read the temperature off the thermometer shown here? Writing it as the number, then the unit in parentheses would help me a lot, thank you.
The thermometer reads -5 (°C)
